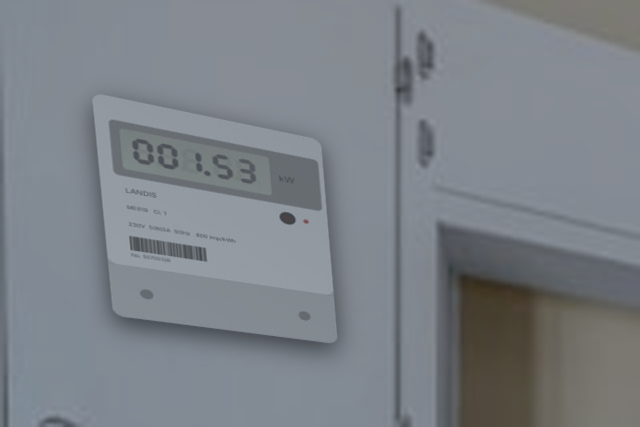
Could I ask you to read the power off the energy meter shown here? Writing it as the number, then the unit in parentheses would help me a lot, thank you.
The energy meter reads 1.53 (kW)
